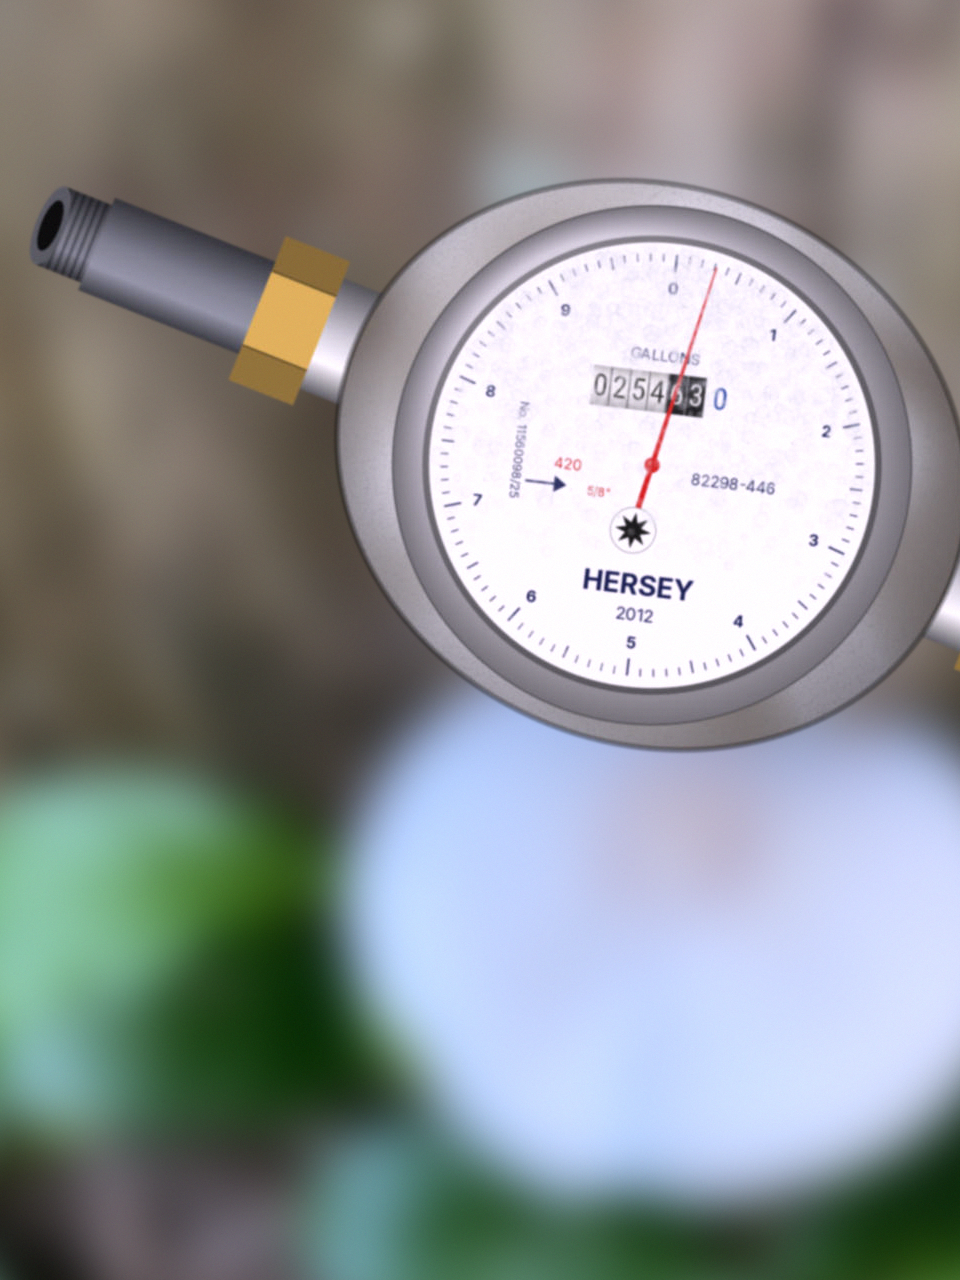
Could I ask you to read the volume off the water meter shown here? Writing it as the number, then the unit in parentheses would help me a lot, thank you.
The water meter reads 254630.3 (gal)
